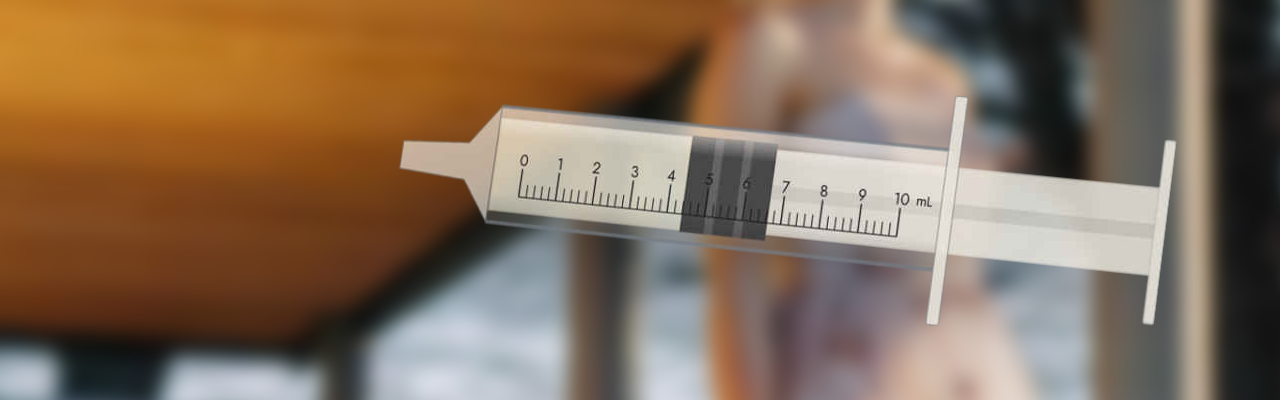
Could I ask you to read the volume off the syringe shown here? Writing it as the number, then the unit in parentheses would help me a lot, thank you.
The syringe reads 4.4 (mL)
